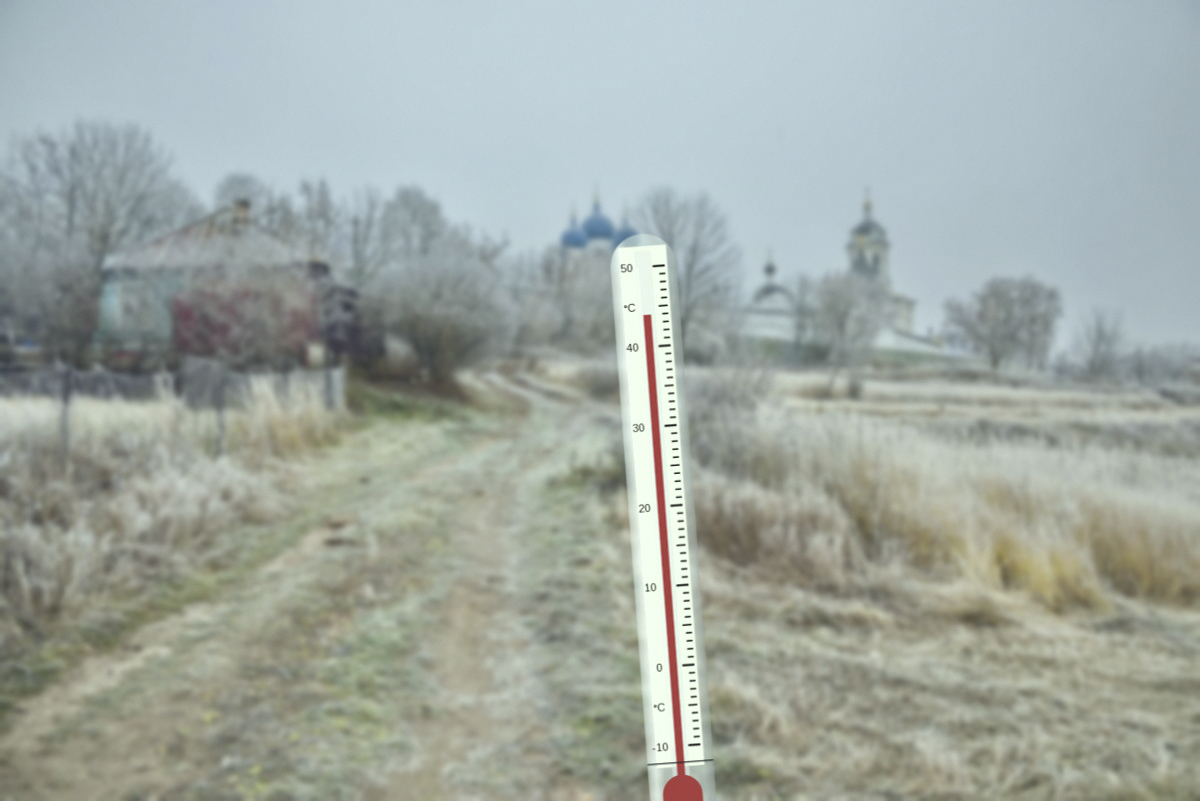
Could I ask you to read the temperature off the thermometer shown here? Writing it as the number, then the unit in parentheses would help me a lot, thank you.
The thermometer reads 44 (°C)
